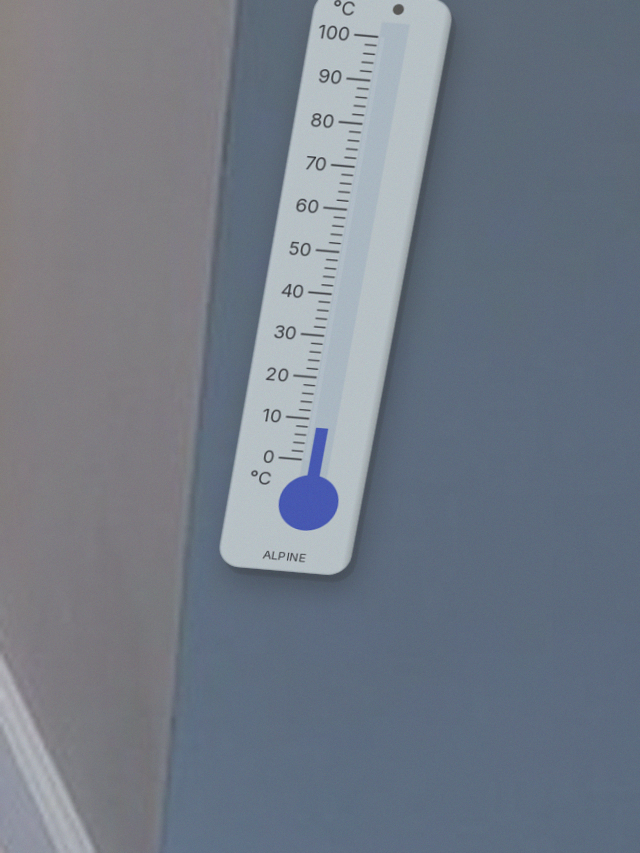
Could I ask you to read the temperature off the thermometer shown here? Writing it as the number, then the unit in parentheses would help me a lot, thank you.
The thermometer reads 8 (°C)
